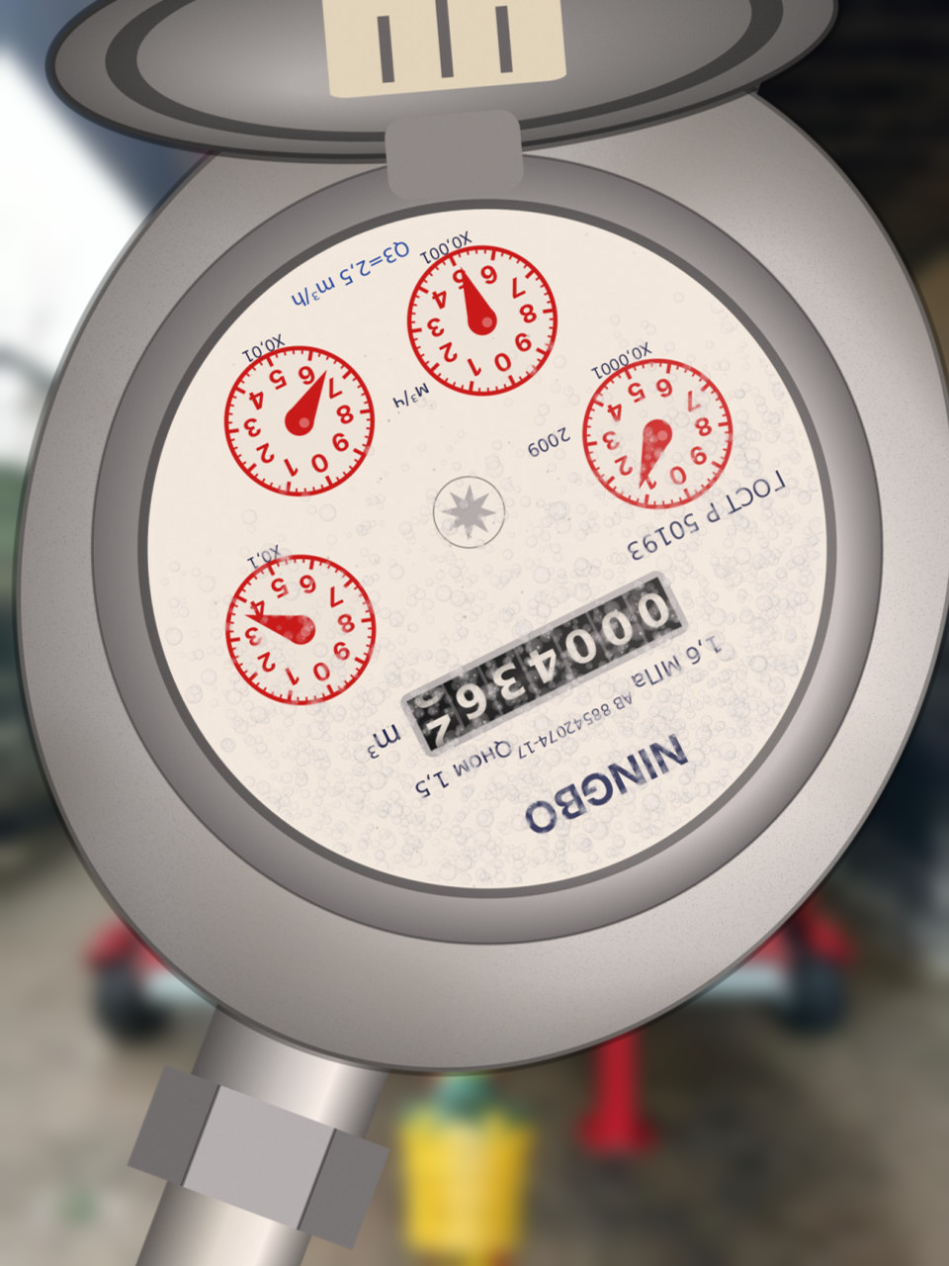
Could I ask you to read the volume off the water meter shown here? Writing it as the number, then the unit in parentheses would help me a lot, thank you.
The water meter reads 4362.3651 (m³)
